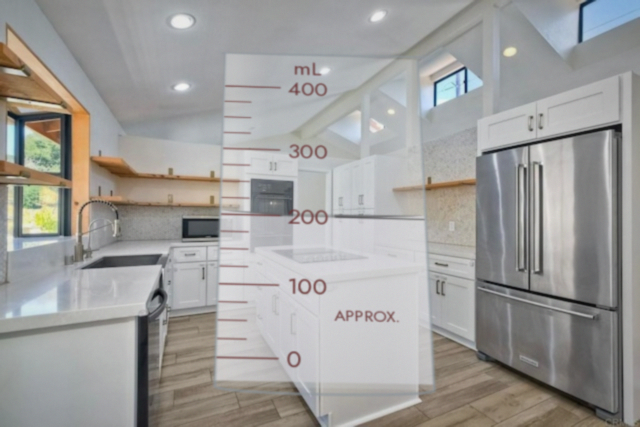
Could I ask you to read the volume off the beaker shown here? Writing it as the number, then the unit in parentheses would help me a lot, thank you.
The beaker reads 200 (mL)
